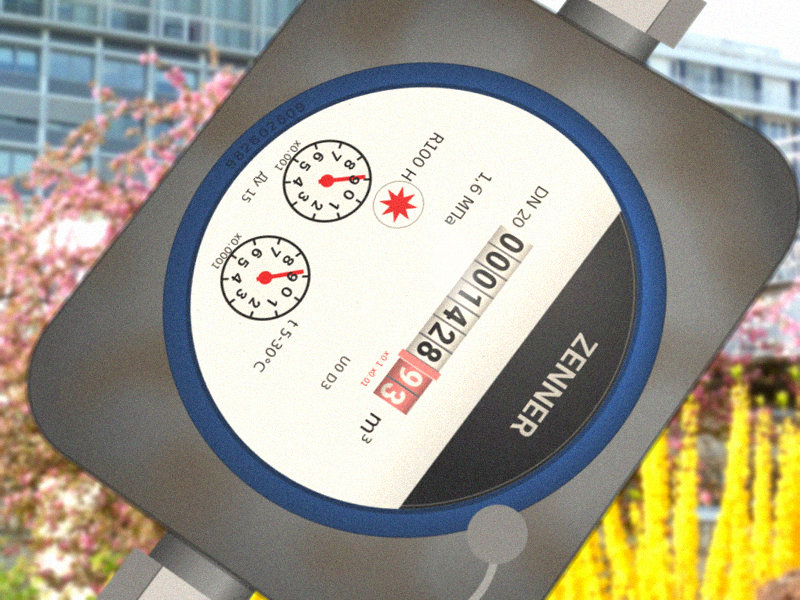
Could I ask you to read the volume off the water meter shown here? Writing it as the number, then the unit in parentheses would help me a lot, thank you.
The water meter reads 1428.9288 (m³)
